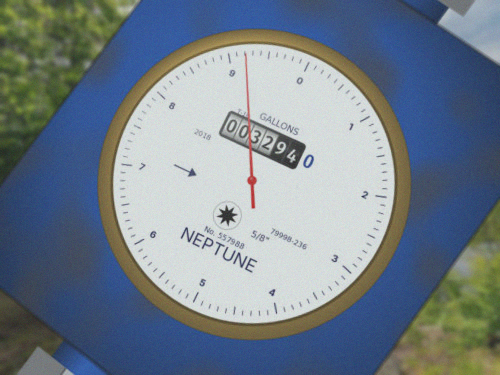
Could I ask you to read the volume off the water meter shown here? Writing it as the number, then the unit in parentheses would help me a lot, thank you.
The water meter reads 32939.2 (gal)
